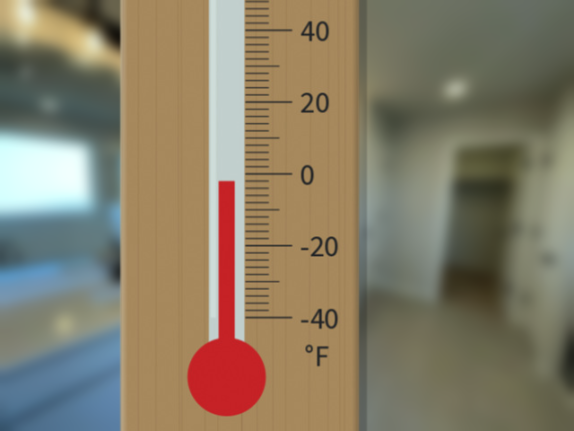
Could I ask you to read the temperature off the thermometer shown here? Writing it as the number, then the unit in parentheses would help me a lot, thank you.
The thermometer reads -2 (°F)
